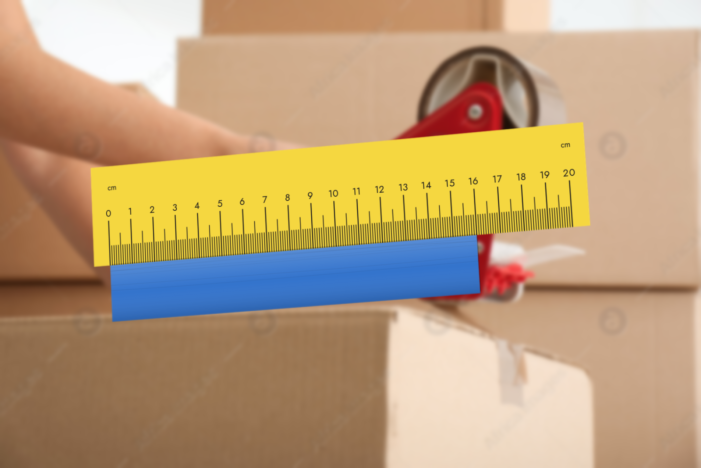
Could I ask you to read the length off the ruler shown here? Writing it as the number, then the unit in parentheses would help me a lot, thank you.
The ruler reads 16 (cm)
